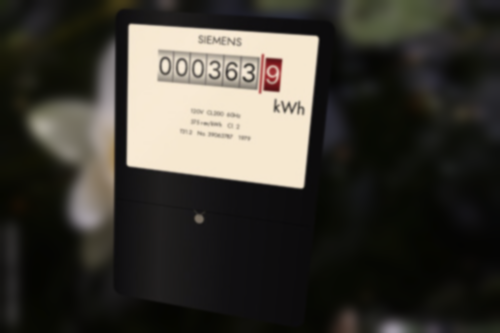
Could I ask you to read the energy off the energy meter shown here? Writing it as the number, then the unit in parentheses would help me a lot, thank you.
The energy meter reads 363.9 (kWh)
